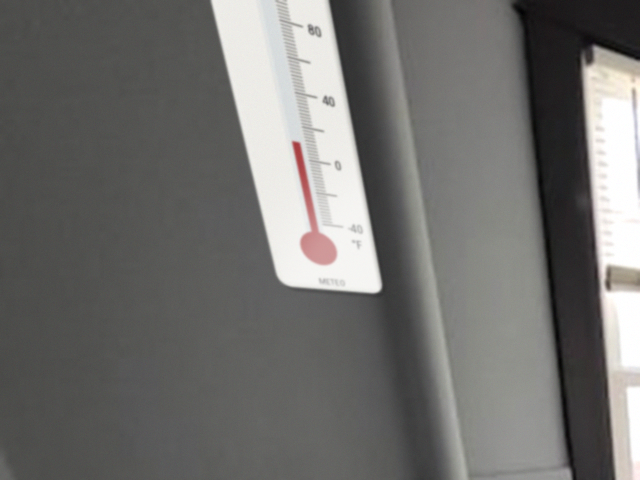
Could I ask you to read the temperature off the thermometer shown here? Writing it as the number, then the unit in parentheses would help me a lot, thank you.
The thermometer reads 10 (°F)
